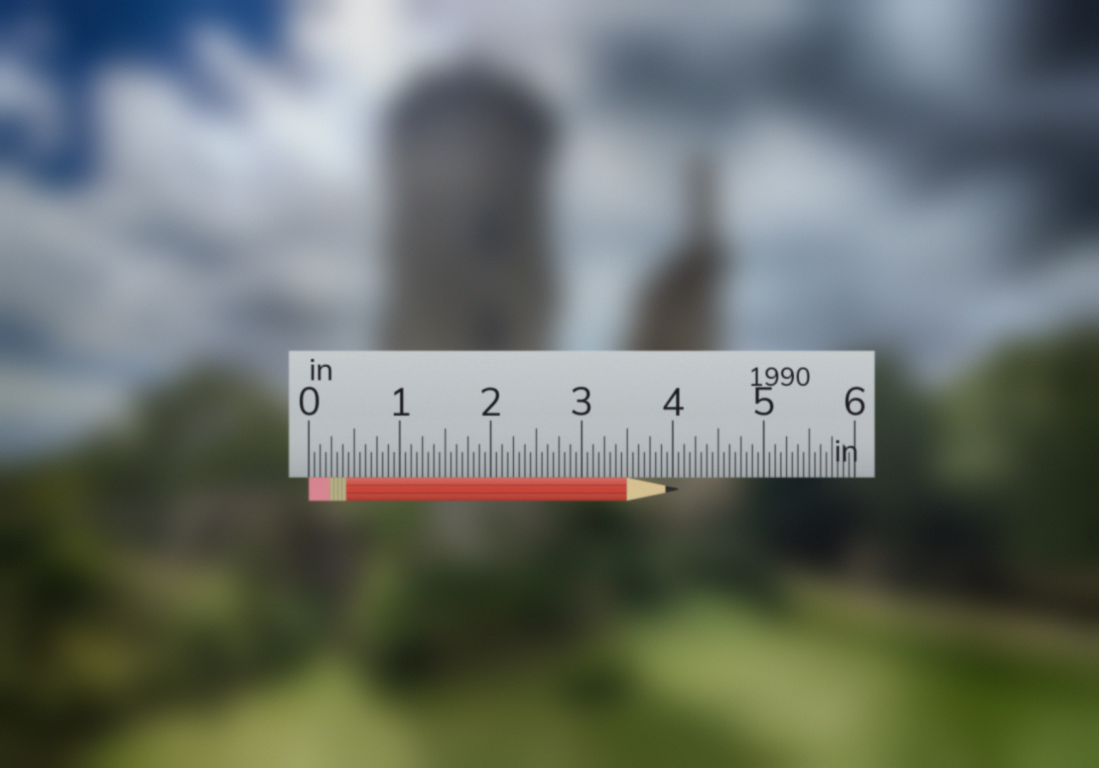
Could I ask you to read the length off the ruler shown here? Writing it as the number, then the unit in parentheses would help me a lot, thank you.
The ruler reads 4.0625 (in)
